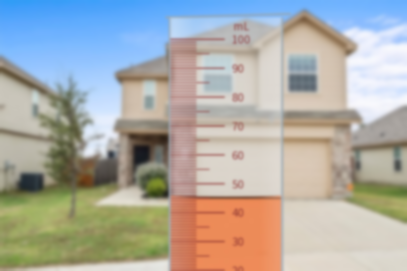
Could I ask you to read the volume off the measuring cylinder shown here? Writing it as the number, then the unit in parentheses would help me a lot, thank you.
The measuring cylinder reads 45 (mL)
